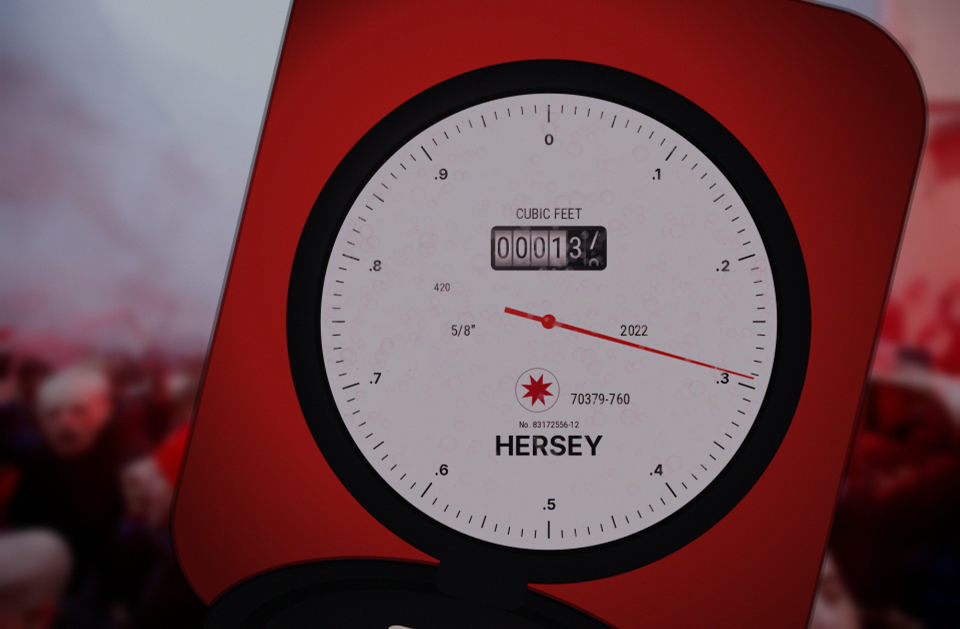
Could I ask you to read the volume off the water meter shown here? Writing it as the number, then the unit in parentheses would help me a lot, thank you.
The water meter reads 137.29 (ft³)
